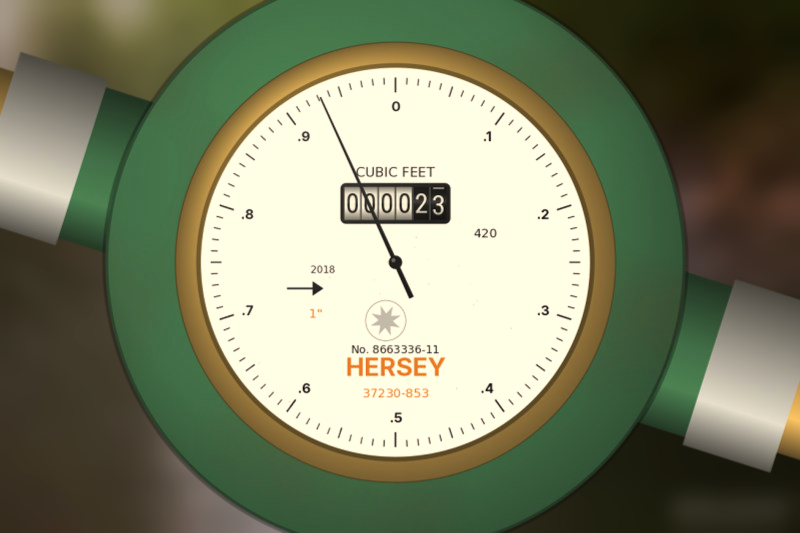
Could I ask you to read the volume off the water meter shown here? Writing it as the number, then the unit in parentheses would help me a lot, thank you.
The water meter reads 22.93 (ft³)
